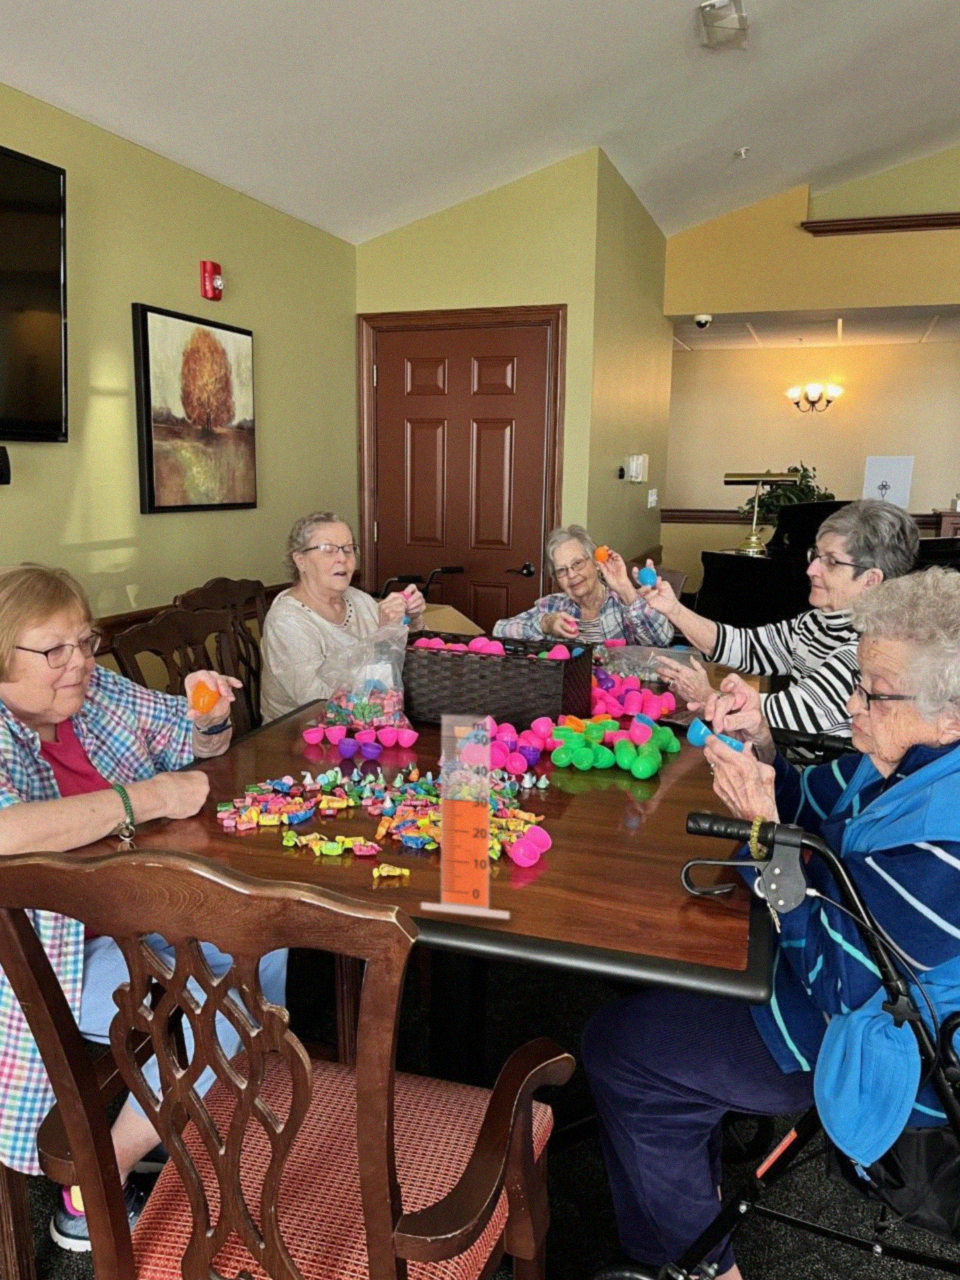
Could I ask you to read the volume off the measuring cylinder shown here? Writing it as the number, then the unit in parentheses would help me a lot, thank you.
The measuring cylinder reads 30 (mL)
